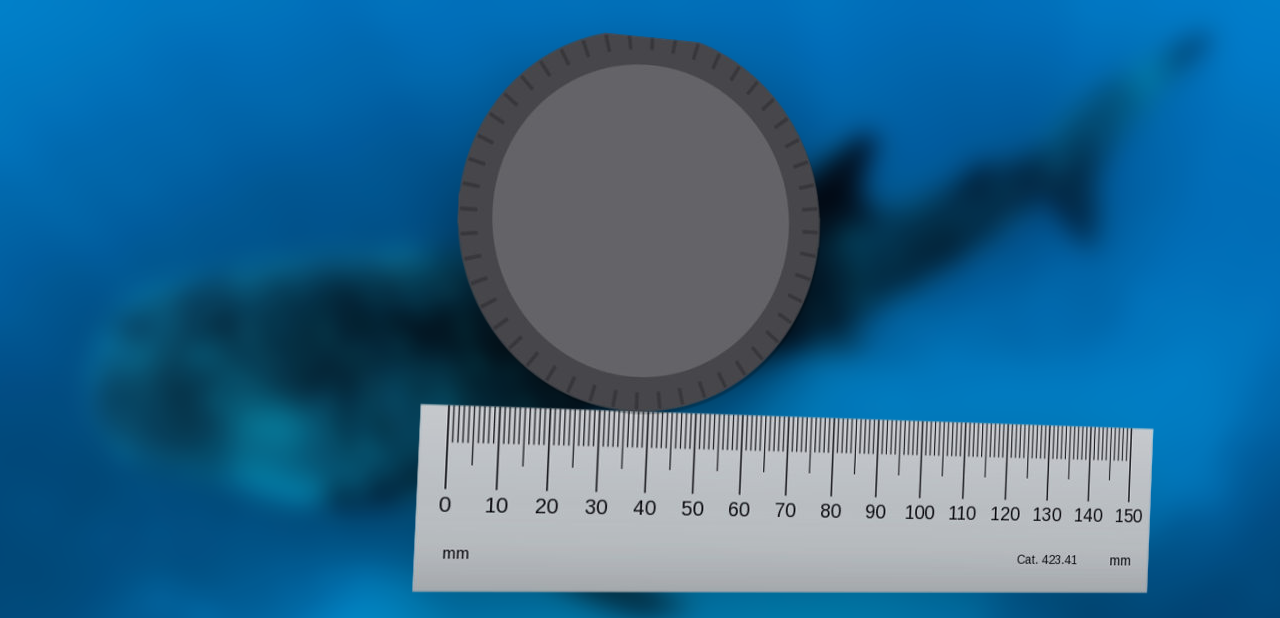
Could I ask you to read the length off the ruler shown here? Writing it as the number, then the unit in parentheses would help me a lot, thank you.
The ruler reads 75 (mm)
